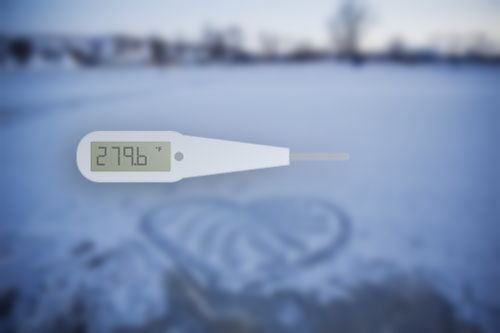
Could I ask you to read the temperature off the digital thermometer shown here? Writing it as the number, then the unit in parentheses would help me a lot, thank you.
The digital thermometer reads 279.6 (°F)
